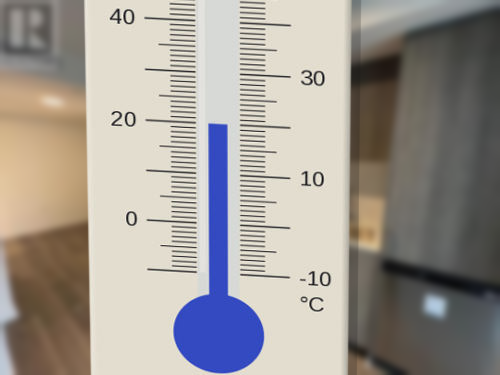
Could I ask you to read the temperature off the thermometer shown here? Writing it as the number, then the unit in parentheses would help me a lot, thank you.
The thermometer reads 20 (°C)
